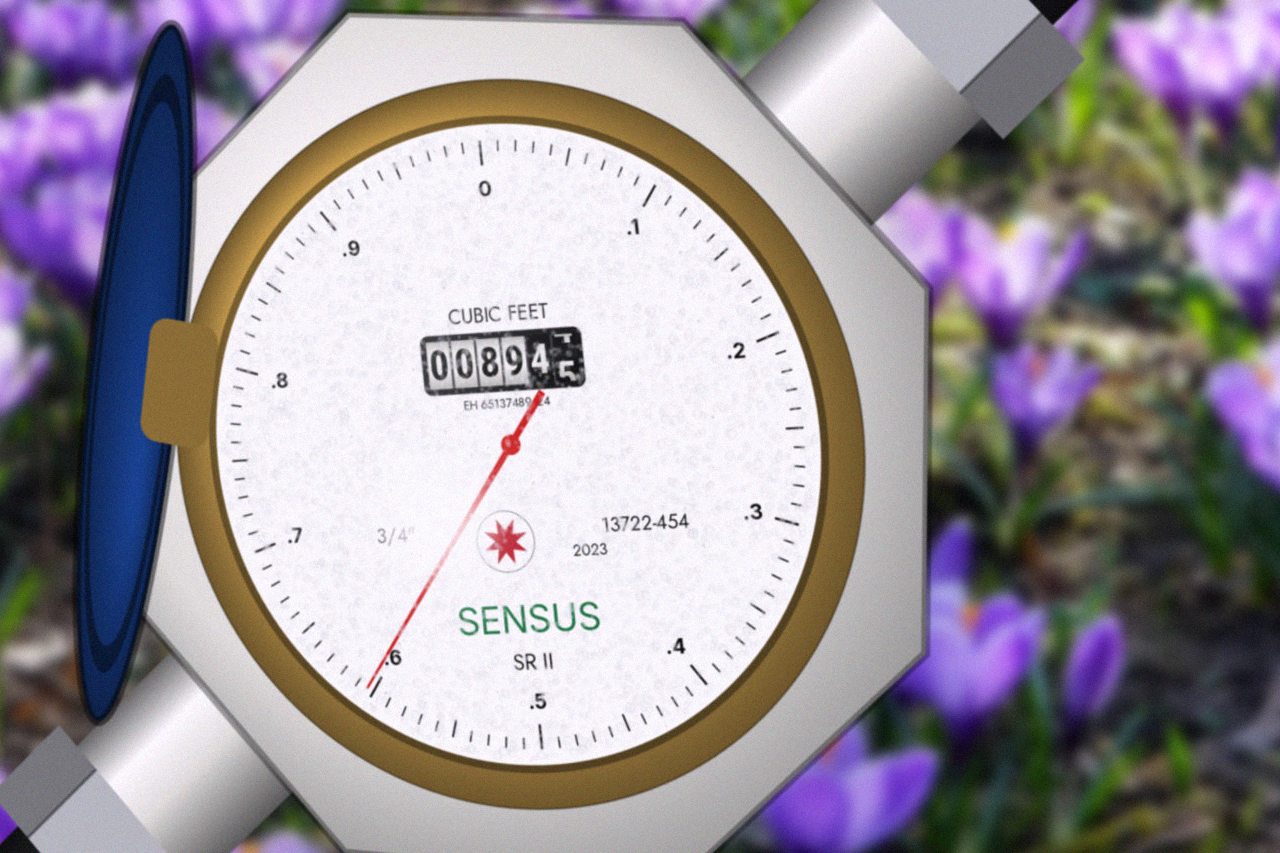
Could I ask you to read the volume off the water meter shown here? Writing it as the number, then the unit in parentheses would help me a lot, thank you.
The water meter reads 8944.60 (ft³)
